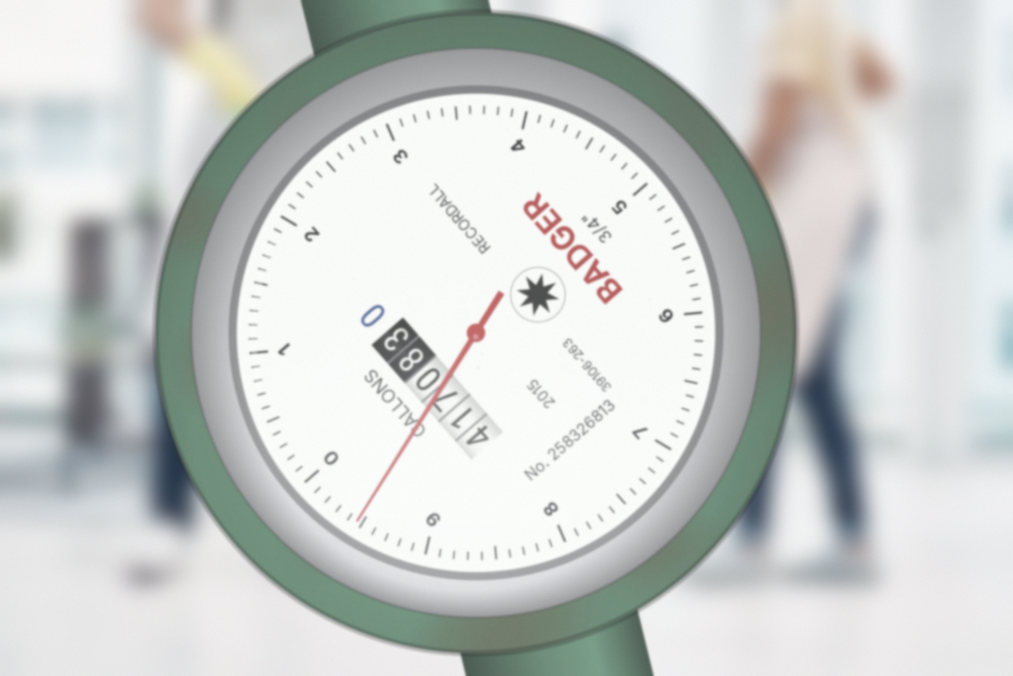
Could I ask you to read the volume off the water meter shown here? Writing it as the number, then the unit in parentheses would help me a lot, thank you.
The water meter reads 4170829.5 (gal)
